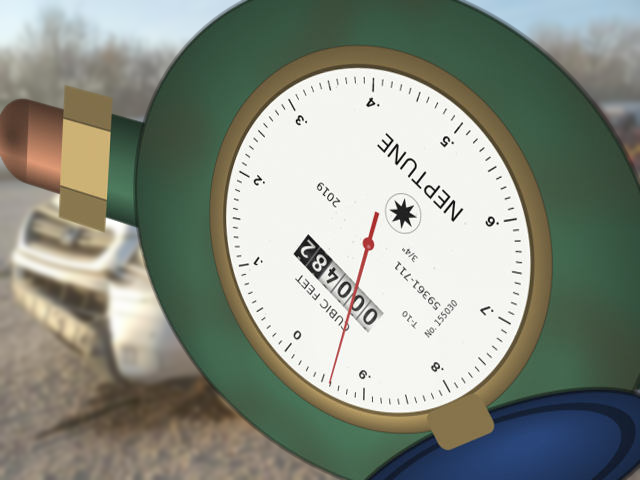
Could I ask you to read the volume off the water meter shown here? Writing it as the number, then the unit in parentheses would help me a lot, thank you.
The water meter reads 481.94 (ft³)
